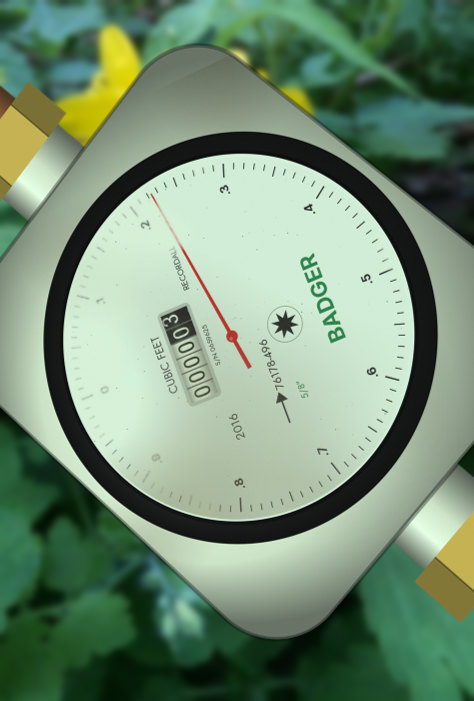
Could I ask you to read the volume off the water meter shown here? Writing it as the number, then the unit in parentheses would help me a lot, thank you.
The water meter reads 3.22 (ft³)
